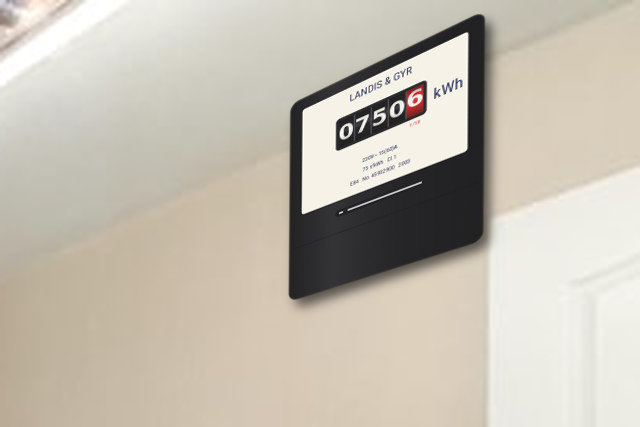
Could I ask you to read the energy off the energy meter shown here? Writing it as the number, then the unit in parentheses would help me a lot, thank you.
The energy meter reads 750.6 (kWh)
